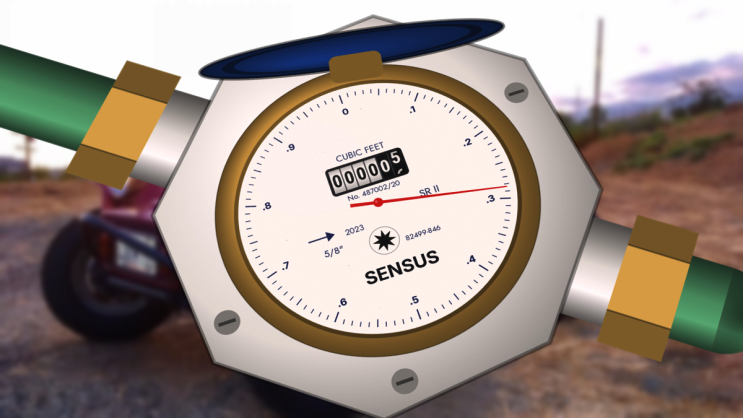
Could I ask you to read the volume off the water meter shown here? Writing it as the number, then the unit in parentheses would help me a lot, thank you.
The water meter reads 5.28 (ft³)
